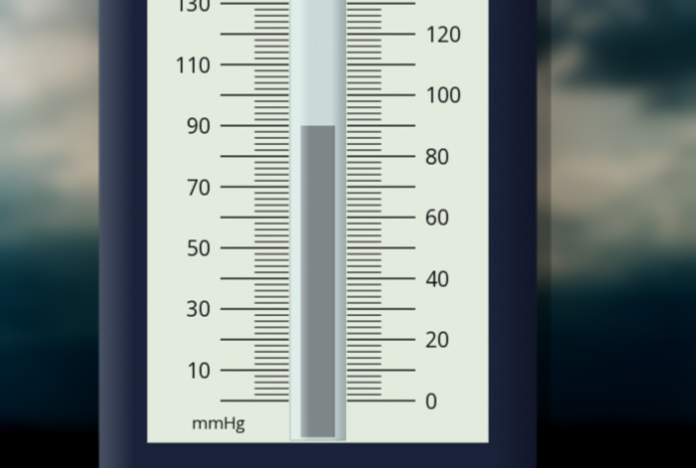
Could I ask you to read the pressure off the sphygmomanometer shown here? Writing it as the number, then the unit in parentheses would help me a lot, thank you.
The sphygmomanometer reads 90 (mmHg)
